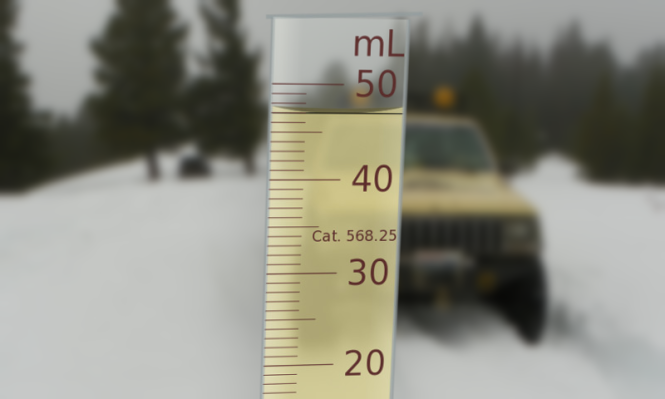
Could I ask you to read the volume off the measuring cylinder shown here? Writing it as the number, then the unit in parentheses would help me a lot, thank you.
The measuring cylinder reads 47 (mL)
